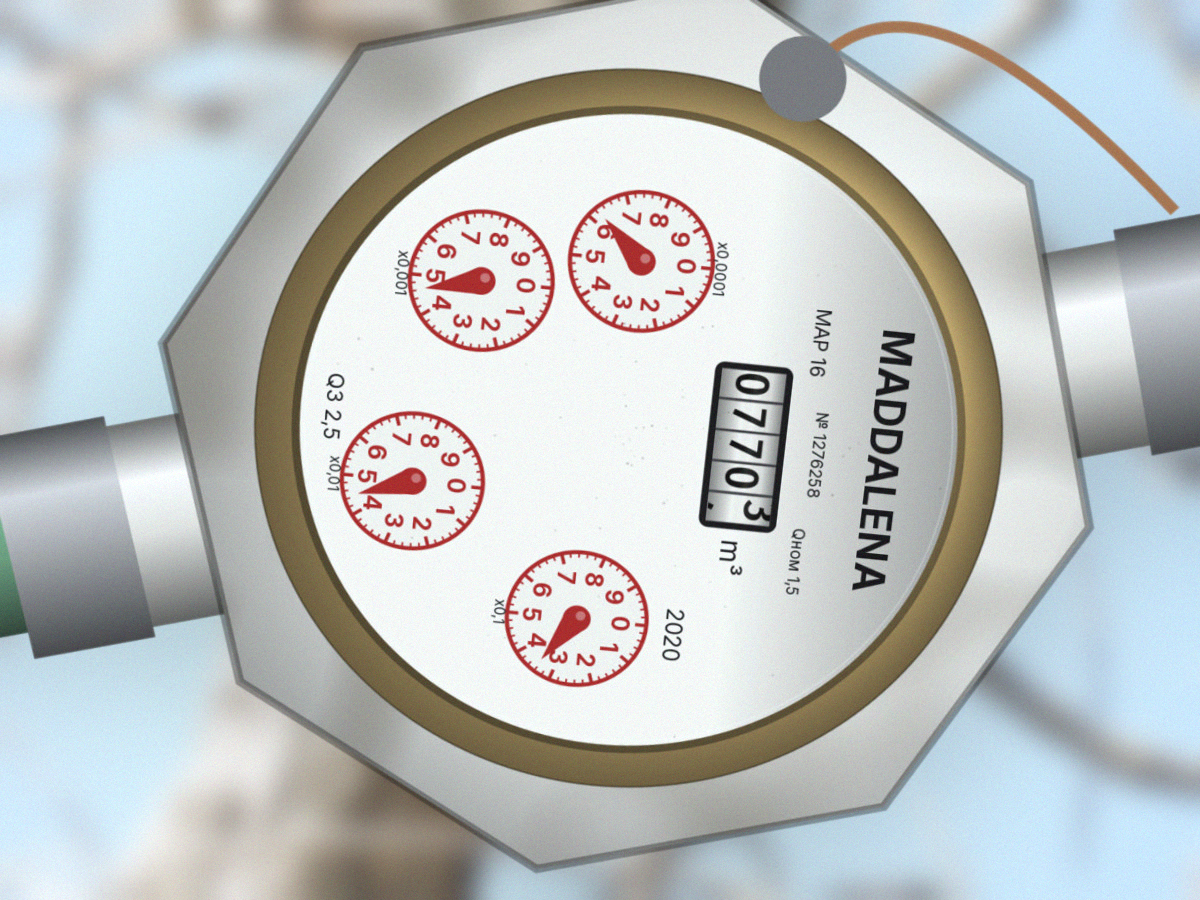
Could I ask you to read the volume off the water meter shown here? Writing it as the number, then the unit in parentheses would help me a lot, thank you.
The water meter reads 7703.3446 (m³)
